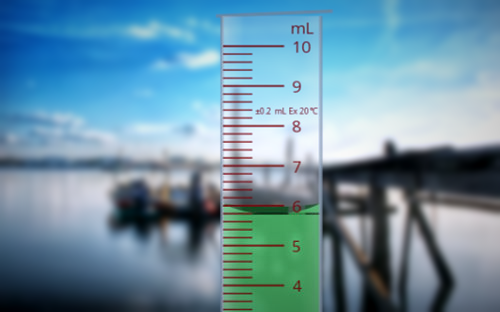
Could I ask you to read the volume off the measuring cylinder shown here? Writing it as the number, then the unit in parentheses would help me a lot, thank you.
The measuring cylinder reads 5.8 (mL)
